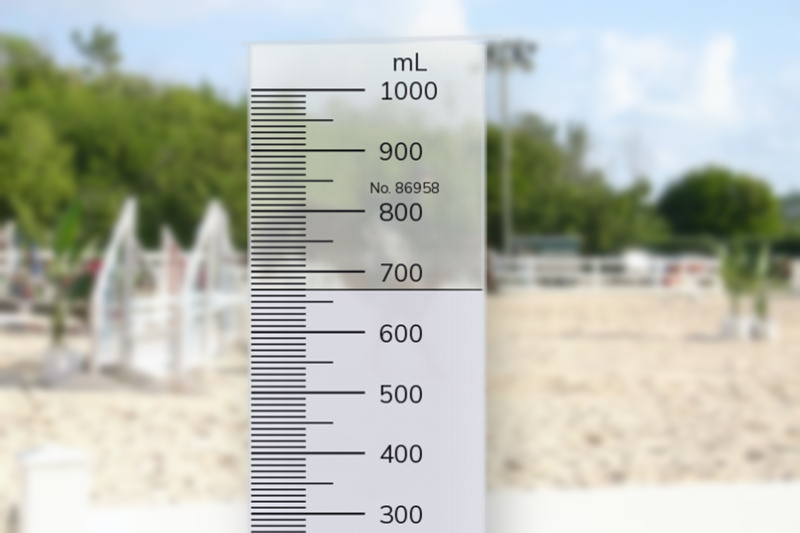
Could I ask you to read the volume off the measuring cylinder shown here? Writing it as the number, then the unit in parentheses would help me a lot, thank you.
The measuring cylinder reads 670 (mL)
